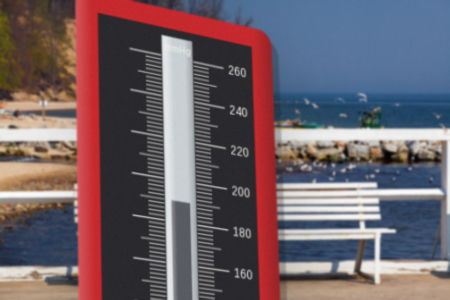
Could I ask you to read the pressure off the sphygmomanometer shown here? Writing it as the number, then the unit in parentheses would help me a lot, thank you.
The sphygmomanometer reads 190 (mmHg)
